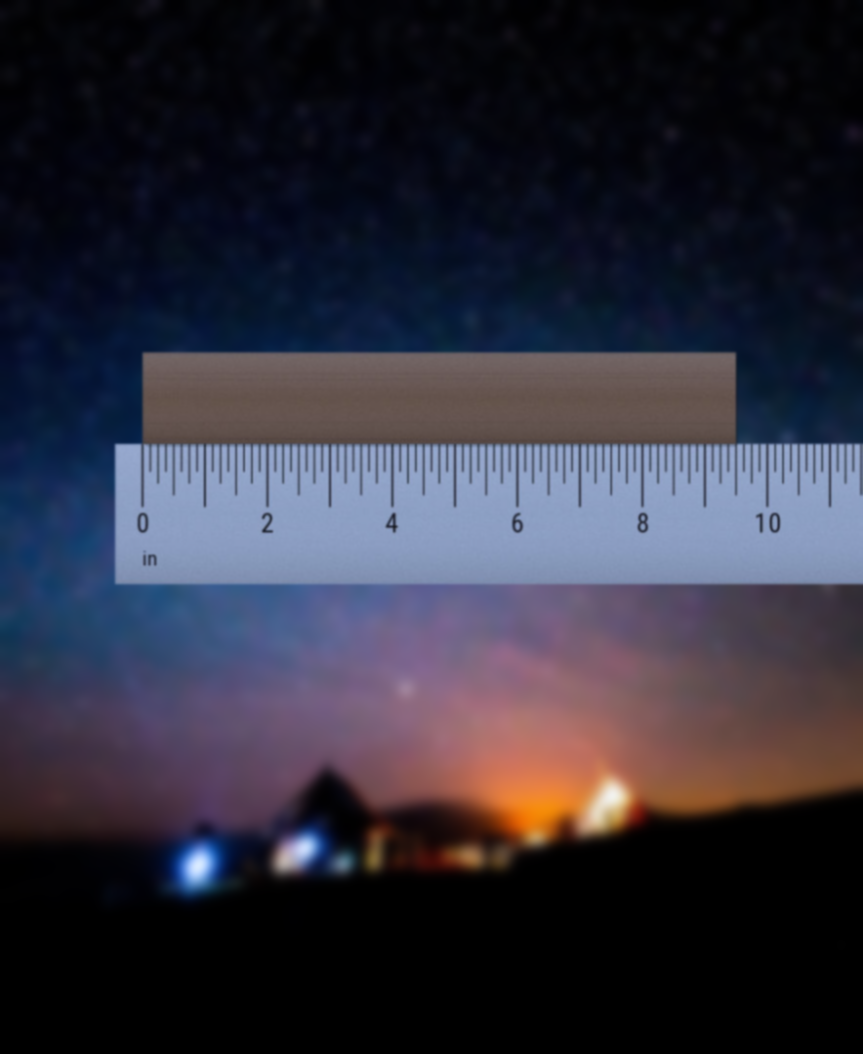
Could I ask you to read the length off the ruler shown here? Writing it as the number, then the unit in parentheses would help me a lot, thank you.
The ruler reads 9.5 (in)
